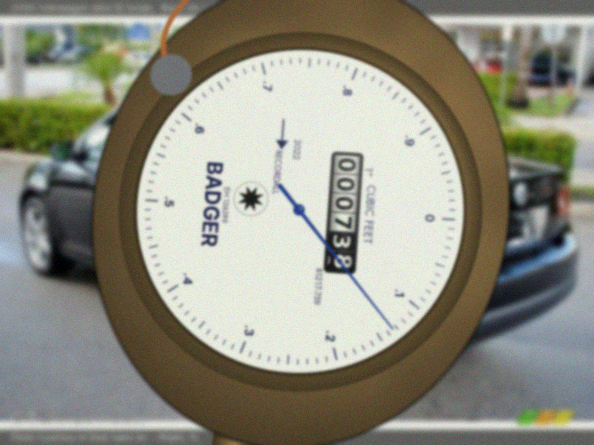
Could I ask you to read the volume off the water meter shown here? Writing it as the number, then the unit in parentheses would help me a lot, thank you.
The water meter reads 738.13 (ft³)
